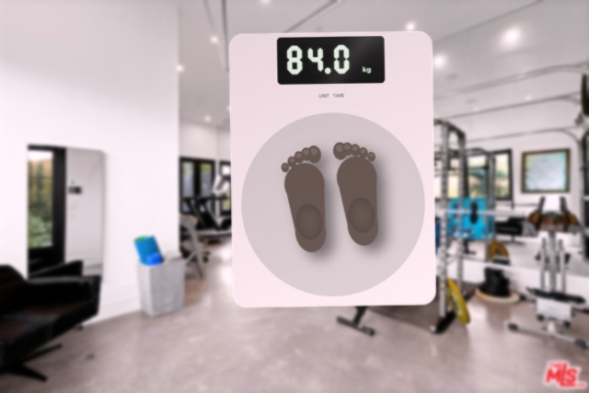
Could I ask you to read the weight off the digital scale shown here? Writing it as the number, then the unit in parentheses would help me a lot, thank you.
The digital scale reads 84.0 (kg)
